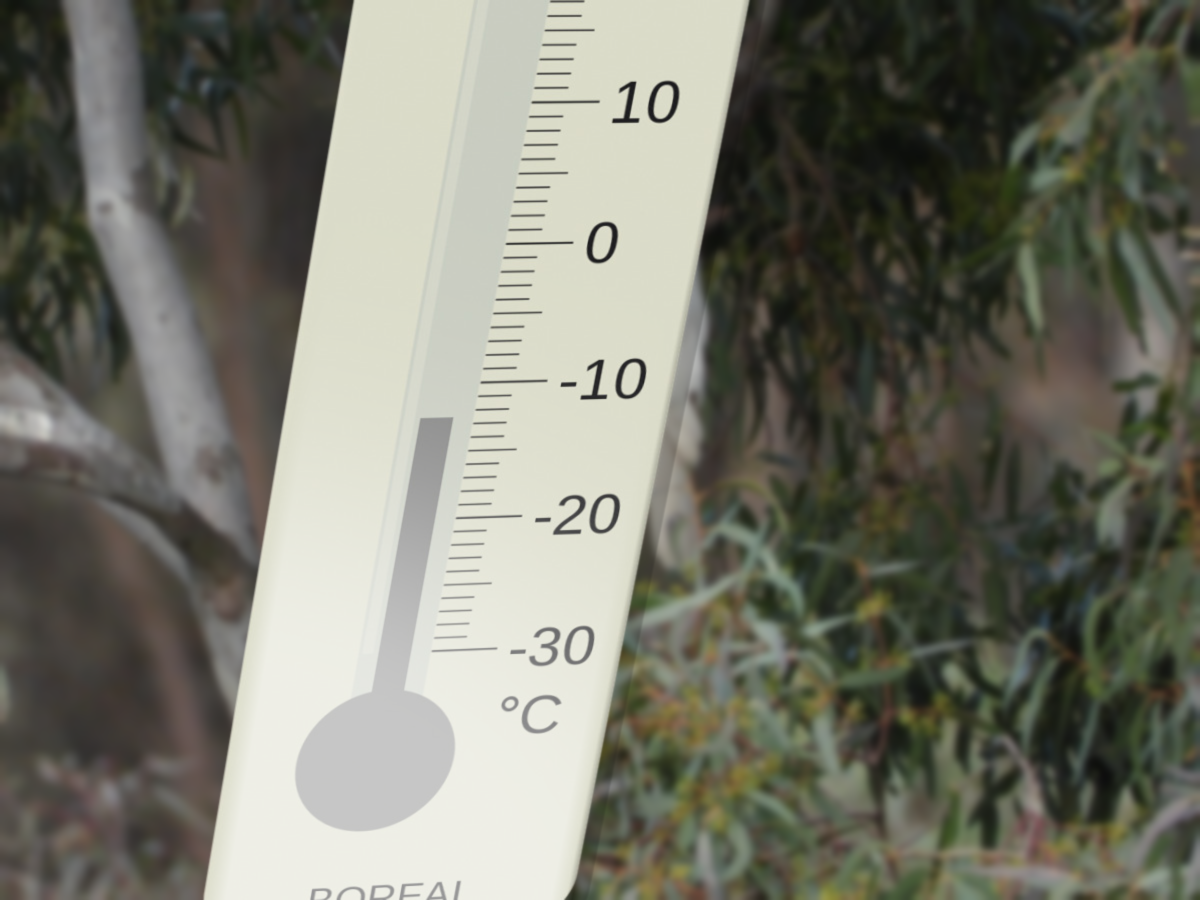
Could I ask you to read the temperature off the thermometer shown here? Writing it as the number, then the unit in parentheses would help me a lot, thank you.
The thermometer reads -12.5 (°C)
